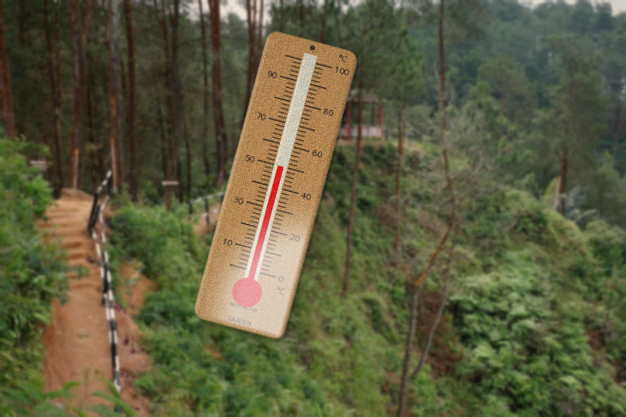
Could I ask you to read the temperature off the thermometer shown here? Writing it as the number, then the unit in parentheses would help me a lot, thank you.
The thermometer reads 50 (°C)
